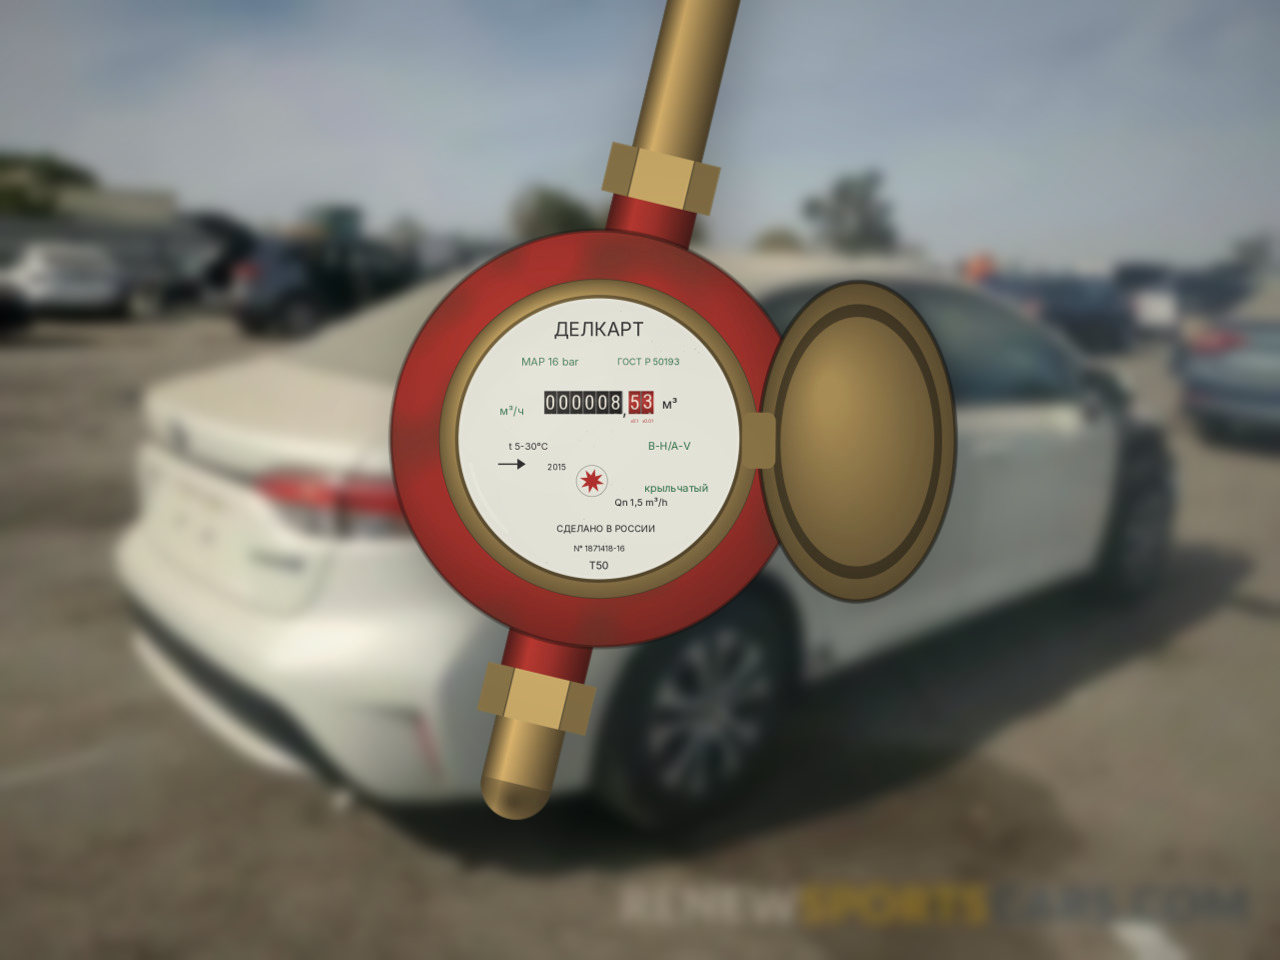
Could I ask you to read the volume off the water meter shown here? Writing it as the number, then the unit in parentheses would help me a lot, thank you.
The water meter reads 8.53 (m³)
